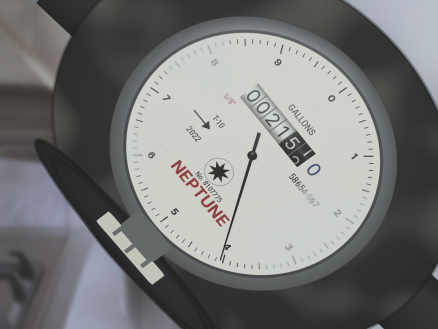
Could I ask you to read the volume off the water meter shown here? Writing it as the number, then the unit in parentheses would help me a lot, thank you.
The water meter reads 21514.0 (gal)
